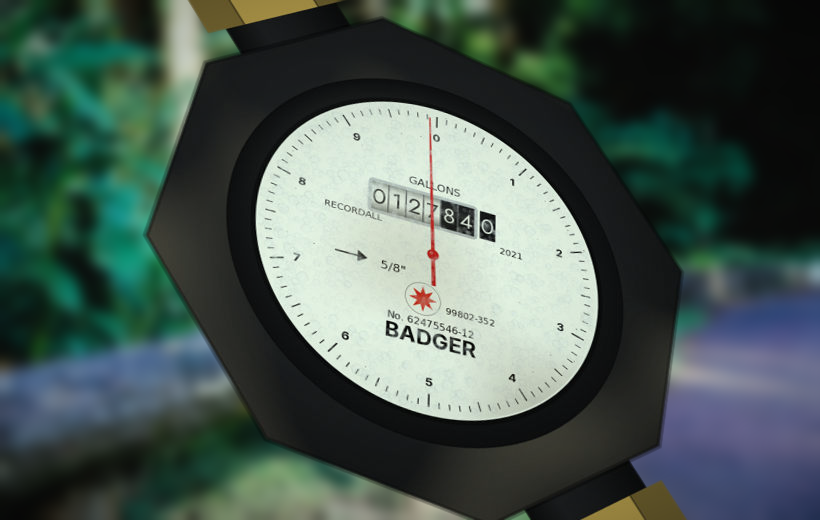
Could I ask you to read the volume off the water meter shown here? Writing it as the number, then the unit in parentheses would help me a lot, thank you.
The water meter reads 127839.9 (gal)
